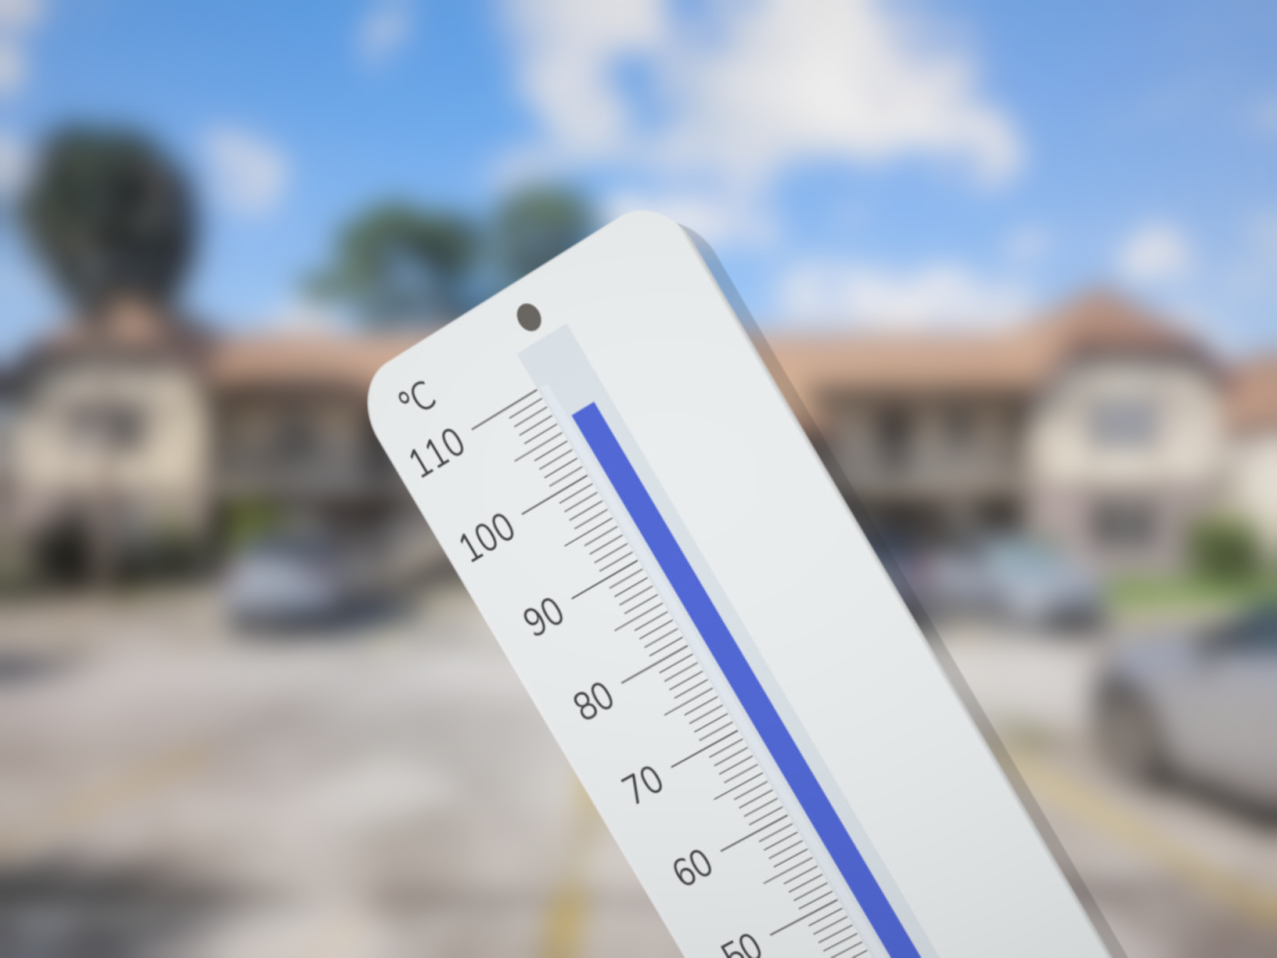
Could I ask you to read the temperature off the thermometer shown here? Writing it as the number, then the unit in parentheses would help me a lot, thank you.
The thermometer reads 106 (°C)
